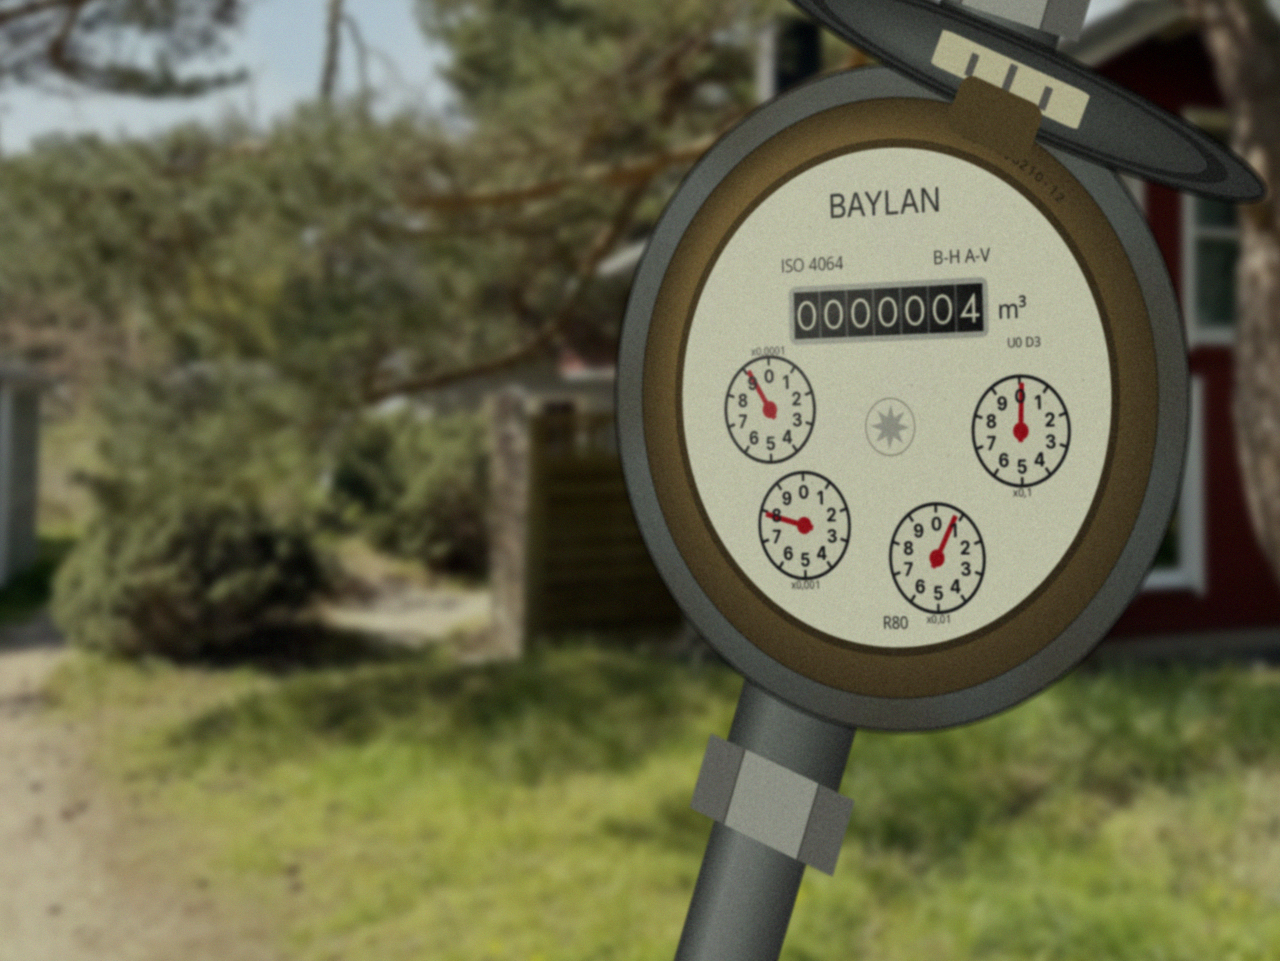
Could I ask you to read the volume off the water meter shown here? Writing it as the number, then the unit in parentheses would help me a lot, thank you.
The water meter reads 4.0079 (m³)
